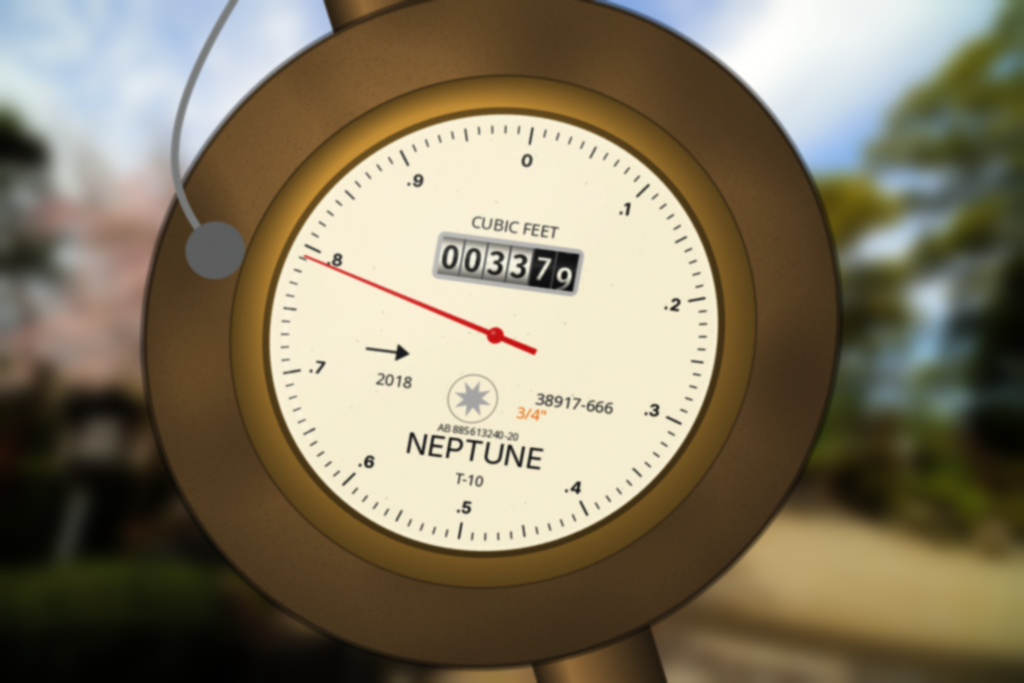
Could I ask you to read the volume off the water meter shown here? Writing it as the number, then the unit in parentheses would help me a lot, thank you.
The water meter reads 3378.79 (ft³)
